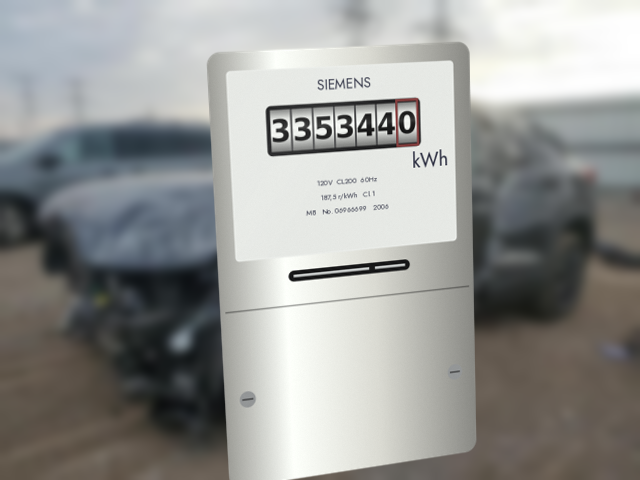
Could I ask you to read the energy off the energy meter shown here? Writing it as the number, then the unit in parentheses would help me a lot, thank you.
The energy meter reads 335344.0 (kWh)
